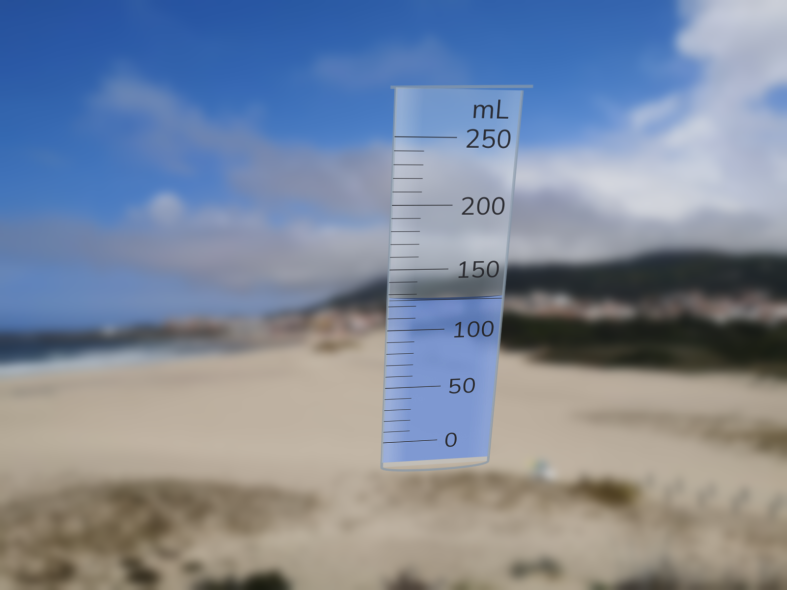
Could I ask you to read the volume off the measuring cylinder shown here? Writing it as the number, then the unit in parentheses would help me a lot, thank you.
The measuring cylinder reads 125 (mL)
